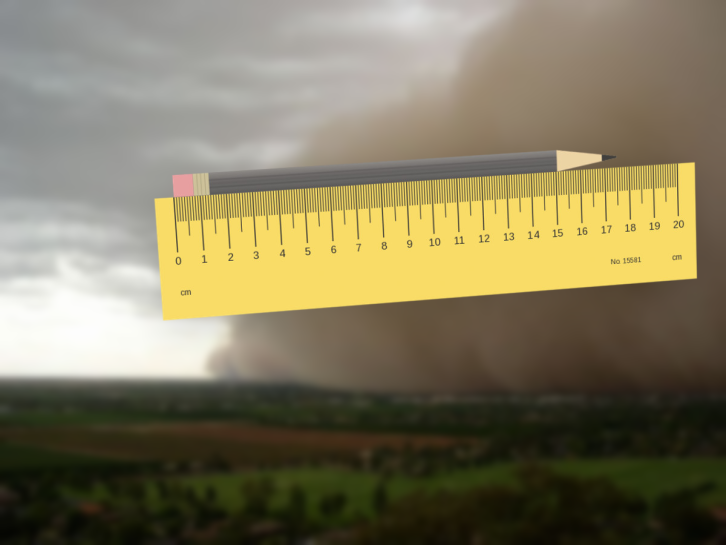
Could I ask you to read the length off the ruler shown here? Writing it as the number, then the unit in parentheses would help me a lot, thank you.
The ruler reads 17.5 (cm)
